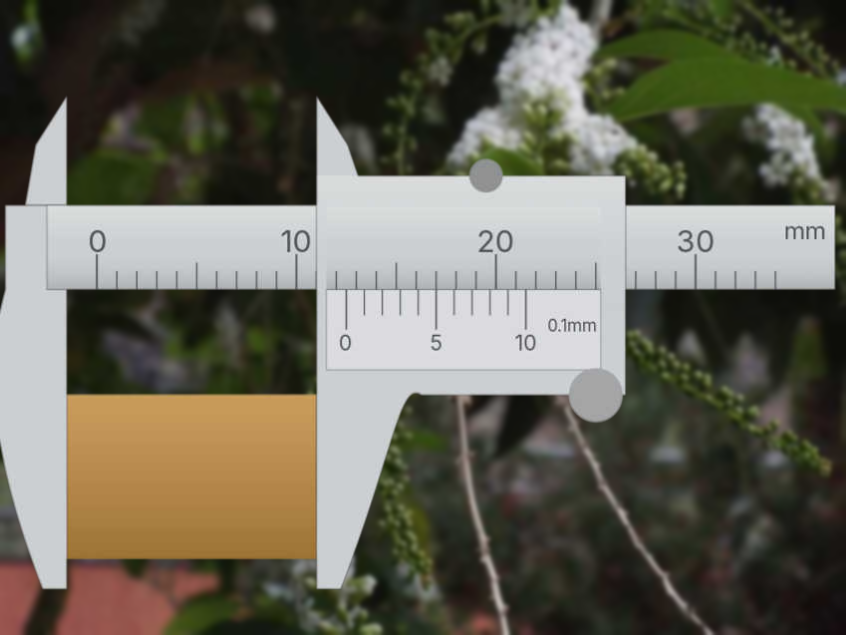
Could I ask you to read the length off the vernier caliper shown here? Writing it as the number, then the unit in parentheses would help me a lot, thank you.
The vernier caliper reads 12.5 (mm)
